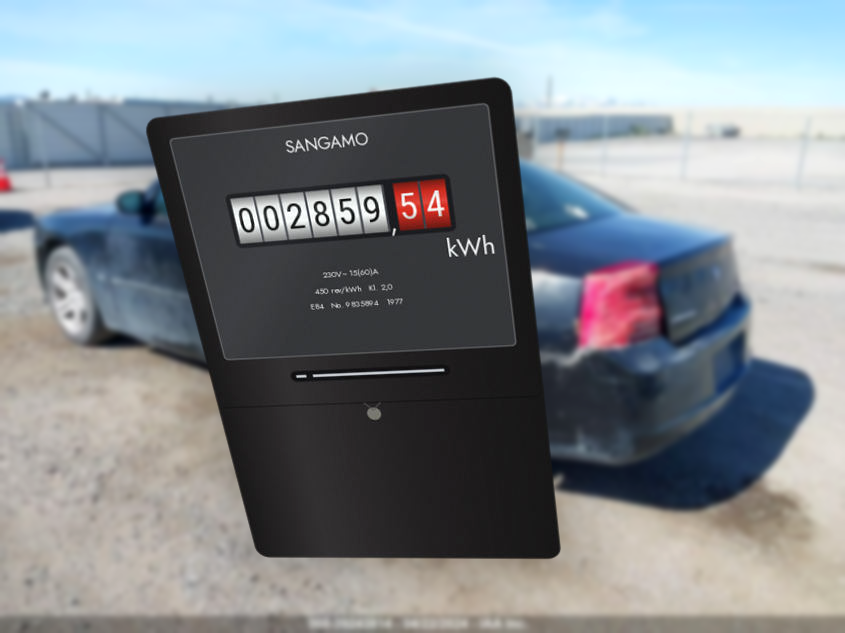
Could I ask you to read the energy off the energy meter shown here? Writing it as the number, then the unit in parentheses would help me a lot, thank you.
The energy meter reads 2859.54 (kWh)
